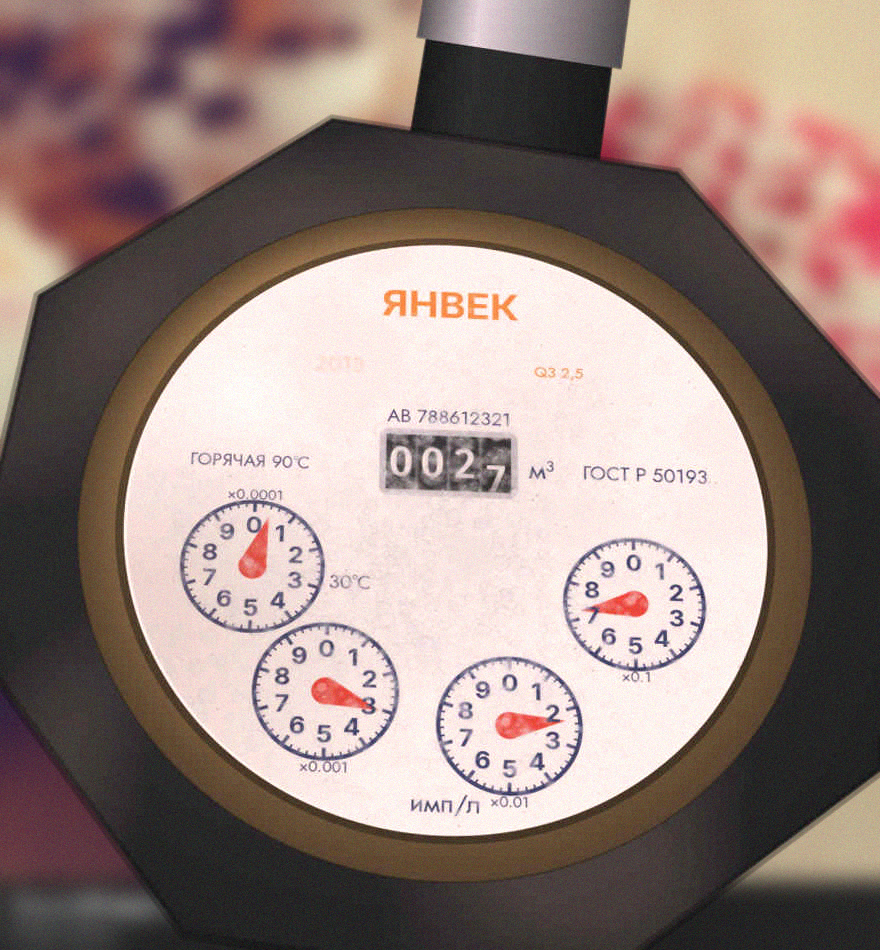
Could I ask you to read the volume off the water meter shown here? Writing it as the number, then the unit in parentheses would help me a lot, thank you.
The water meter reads 26.7230 (m³)
